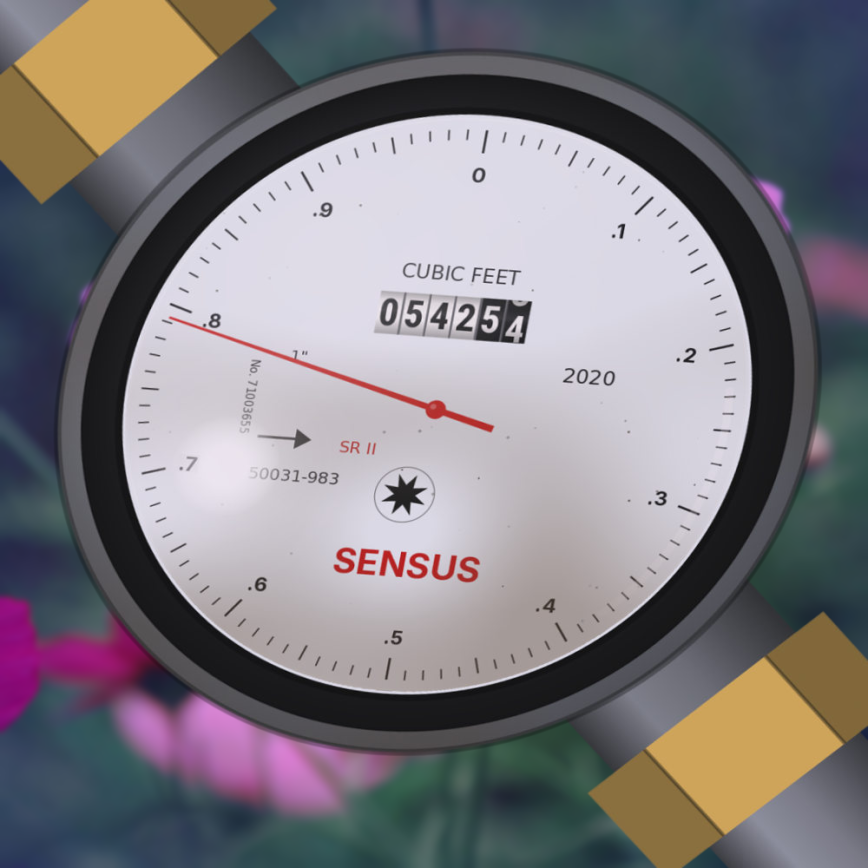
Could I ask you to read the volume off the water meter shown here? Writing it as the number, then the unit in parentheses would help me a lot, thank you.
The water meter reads 54253.79 (ft³)
